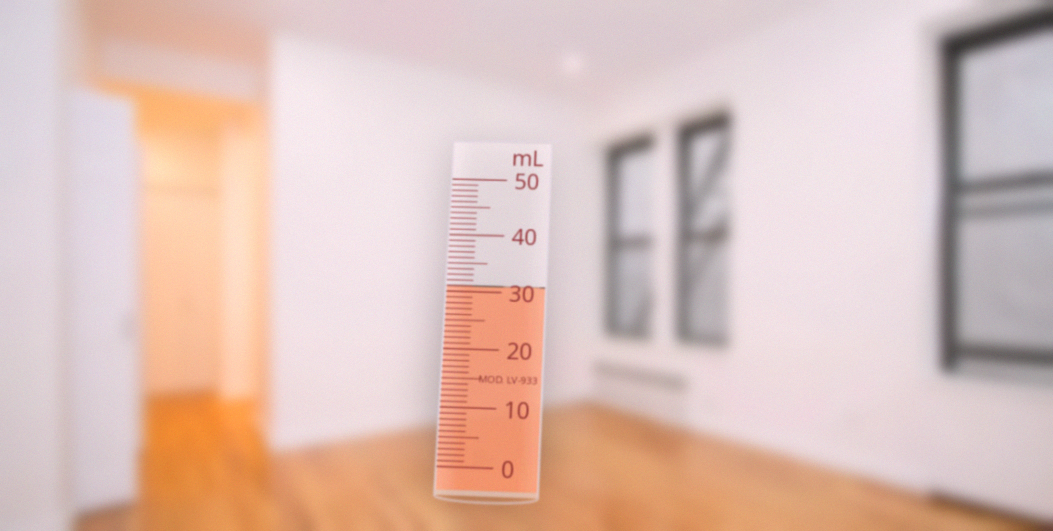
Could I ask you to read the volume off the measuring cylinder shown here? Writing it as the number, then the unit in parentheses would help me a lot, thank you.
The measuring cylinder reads 31 (mL)
